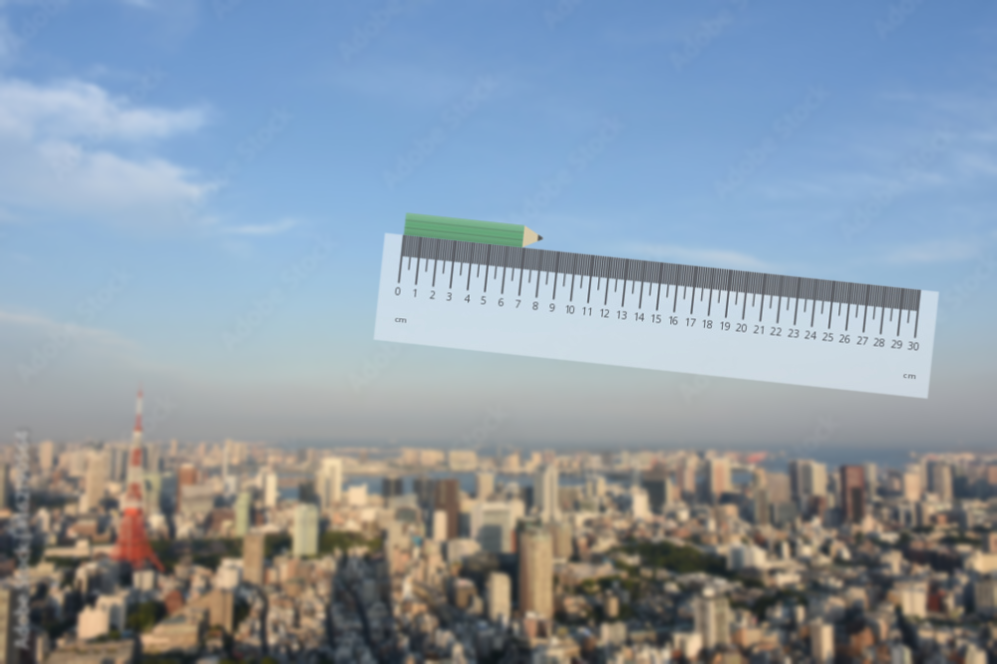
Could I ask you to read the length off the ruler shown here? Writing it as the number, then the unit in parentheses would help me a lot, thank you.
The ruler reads 8 (cm)
